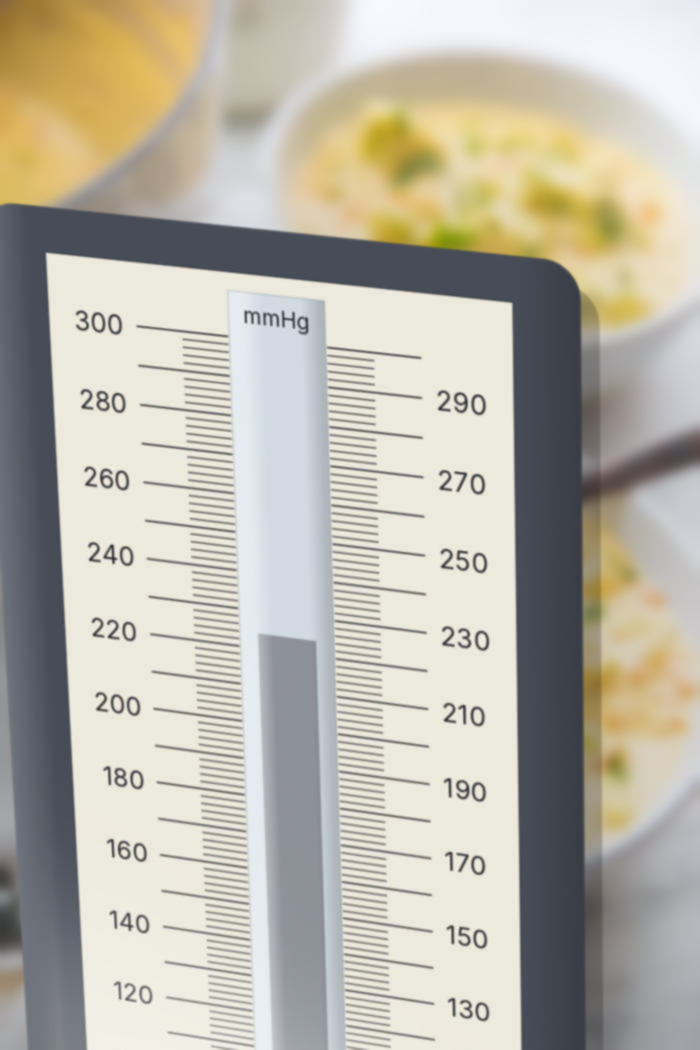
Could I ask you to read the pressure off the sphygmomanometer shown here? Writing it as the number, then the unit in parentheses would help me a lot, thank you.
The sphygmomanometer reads 224 (mmHg)
